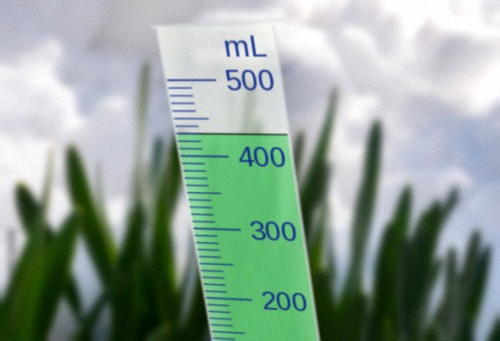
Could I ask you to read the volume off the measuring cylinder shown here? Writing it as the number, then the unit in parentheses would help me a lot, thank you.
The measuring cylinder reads 430 (mL)
